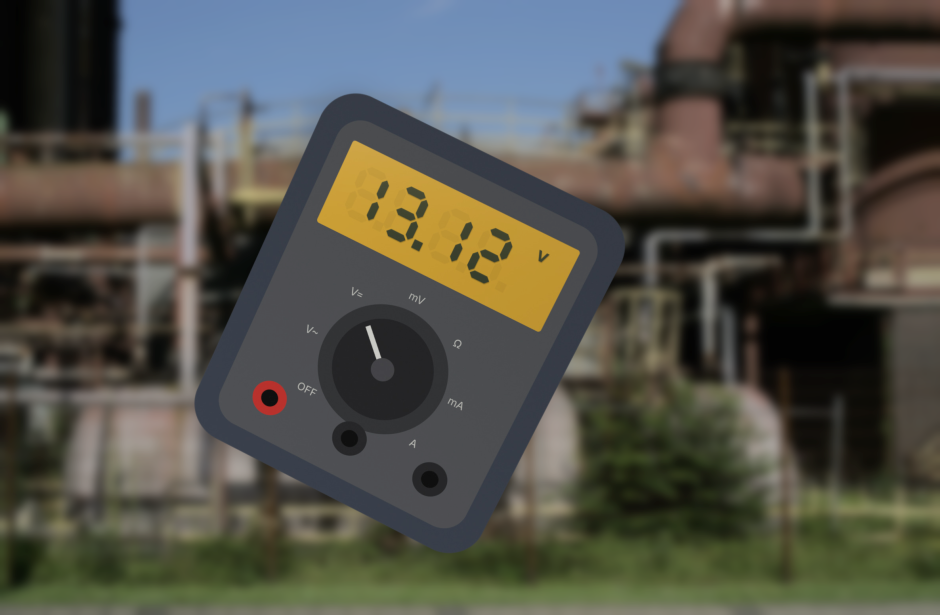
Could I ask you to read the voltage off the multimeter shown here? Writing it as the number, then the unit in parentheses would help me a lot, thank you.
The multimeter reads 13.12 (V)
